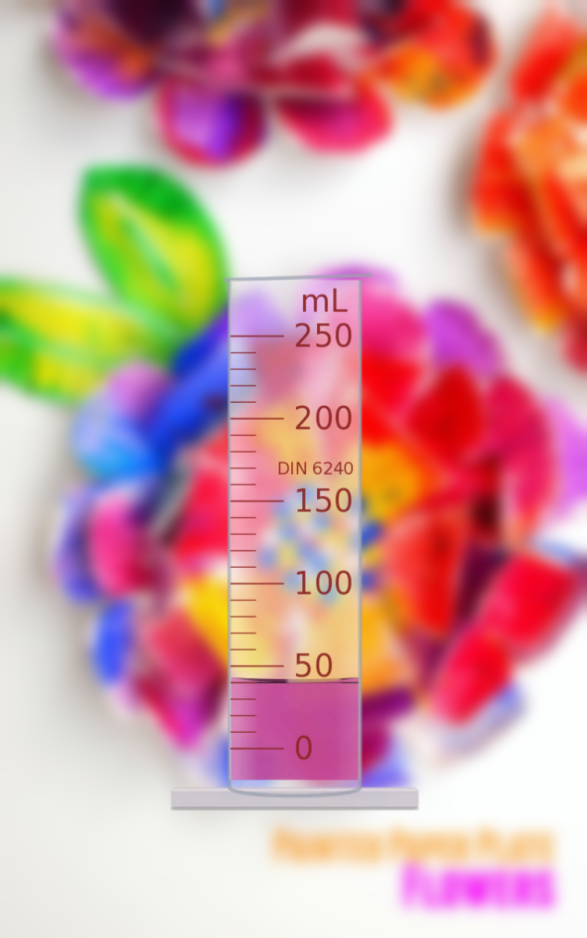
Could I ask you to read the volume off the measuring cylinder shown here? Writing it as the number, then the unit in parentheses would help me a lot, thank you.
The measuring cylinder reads 40 (mL)
